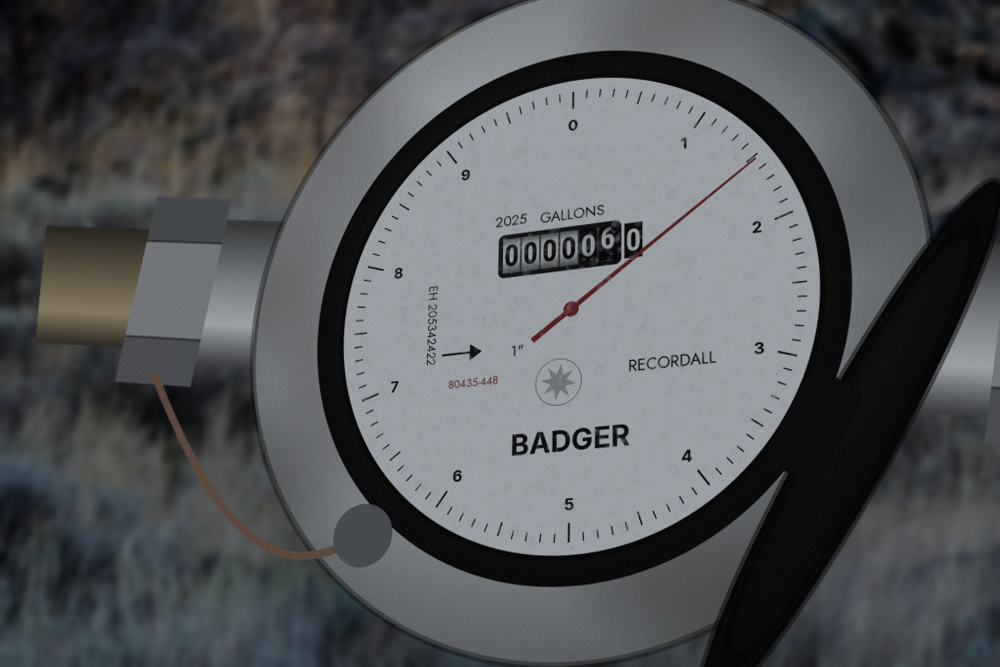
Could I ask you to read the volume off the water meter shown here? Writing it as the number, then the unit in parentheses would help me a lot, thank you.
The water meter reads 61.5 (gal)
